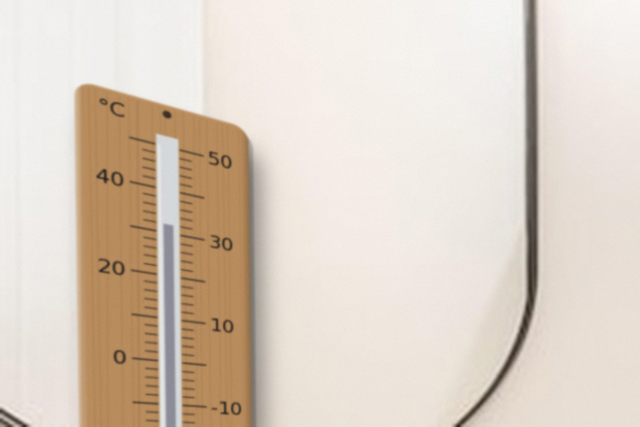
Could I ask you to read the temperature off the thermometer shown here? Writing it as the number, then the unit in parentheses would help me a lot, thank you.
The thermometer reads 32 (°C)
